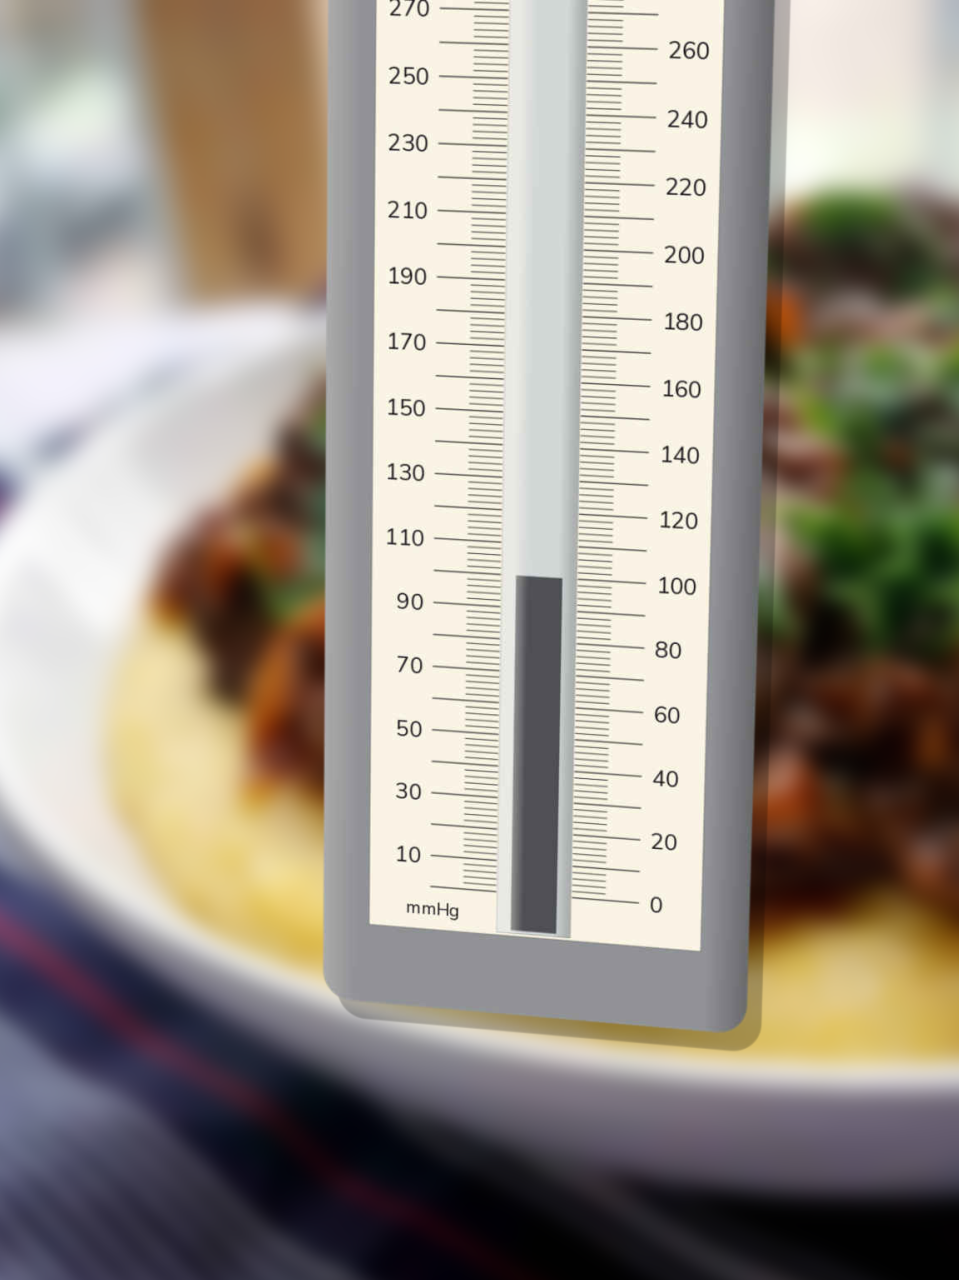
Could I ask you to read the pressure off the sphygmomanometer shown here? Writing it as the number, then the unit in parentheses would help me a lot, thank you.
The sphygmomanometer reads 100 (mmHg)
